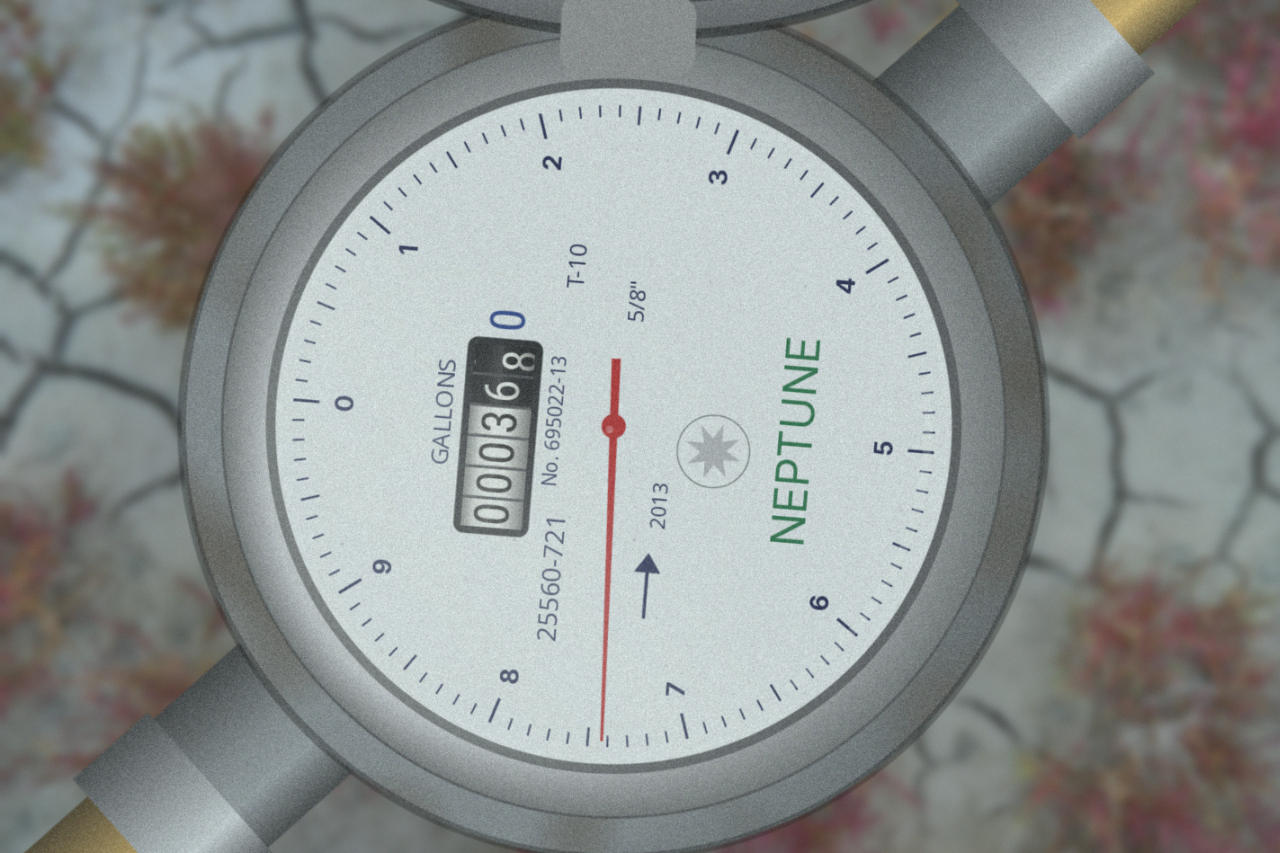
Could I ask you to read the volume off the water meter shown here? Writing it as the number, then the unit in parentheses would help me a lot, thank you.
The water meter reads 3677.4 (gal)
